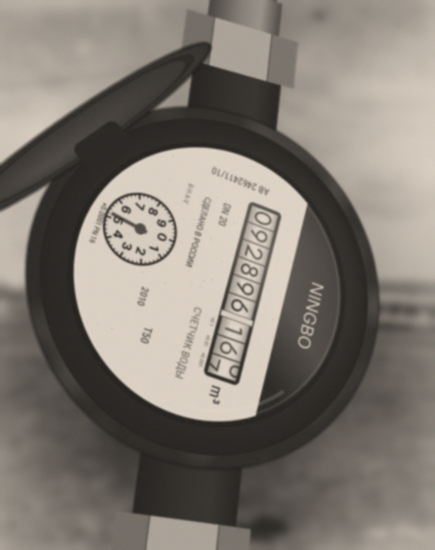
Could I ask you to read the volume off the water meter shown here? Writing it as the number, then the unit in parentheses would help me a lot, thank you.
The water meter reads 92896.1665 (m³)
